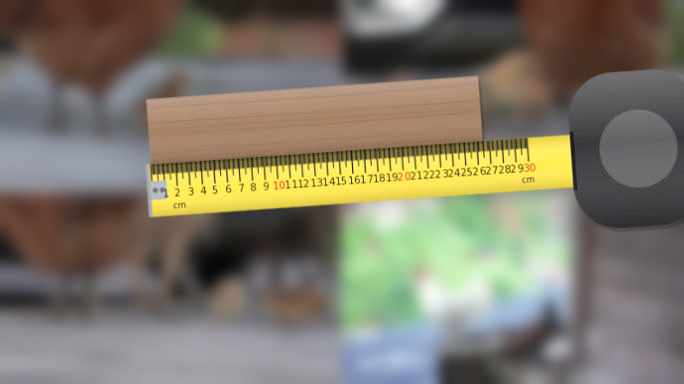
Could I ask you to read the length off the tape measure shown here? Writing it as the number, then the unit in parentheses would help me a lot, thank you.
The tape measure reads 26.5 (cm)
